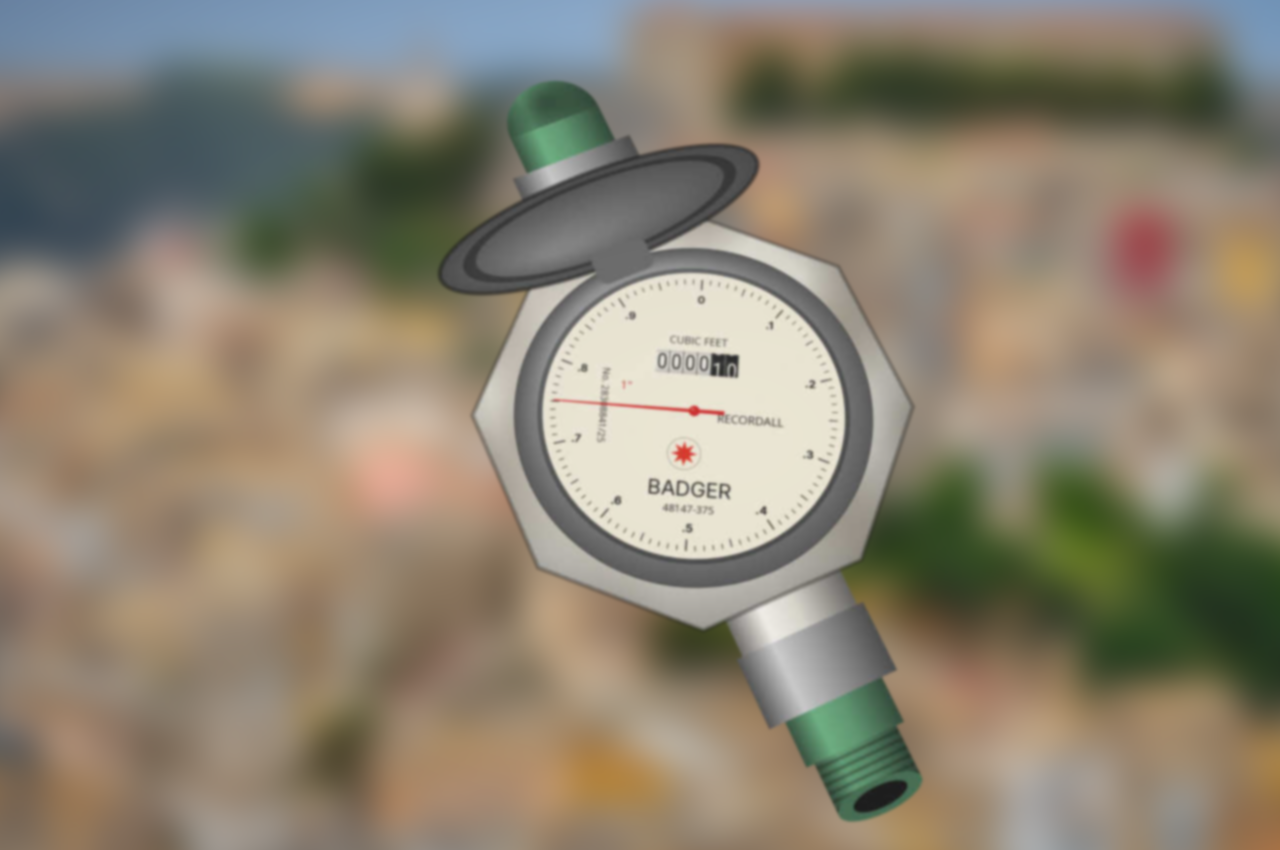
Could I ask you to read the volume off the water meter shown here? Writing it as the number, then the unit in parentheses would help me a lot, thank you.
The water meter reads 9.75 (ft³)
